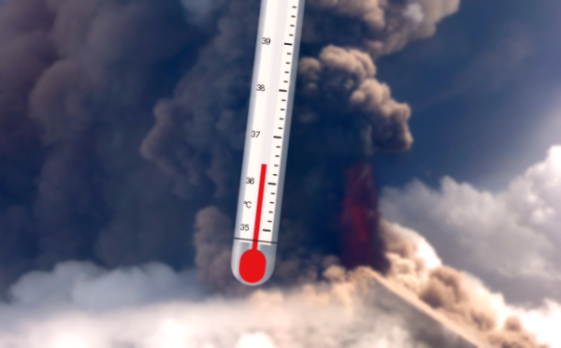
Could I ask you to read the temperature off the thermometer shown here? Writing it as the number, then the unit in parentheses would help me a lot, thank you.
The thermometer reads 36.4 (°C)
